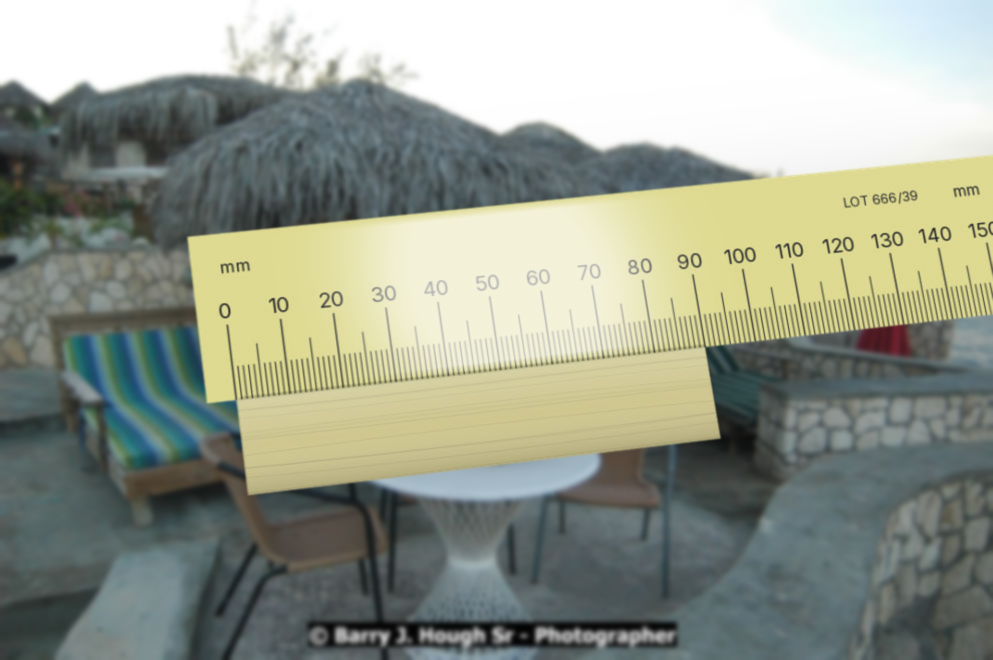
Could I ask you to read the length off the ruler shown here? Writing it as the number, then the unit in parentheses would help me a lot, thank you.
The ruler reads 90 (mm)
